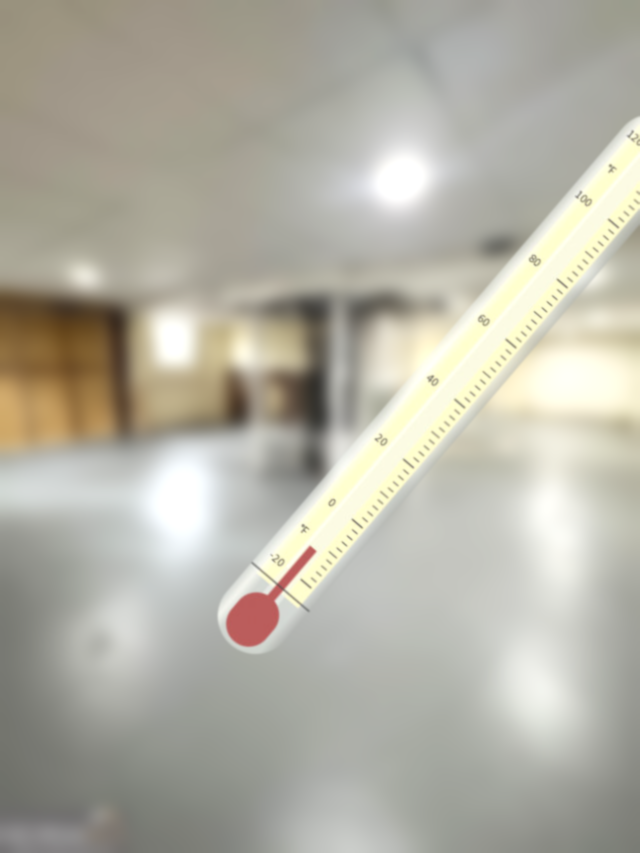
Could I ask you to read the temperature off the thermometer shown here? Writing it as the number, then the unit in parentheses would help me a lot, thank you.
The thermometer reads -12 (°F)
